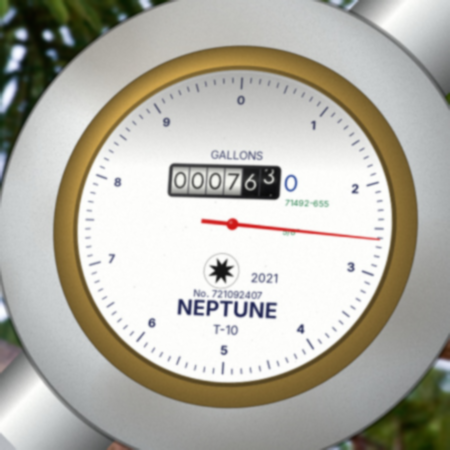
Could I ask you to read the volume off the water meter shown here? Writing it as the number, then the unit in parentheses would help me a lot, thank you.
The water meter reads 7632.6 (gal)
